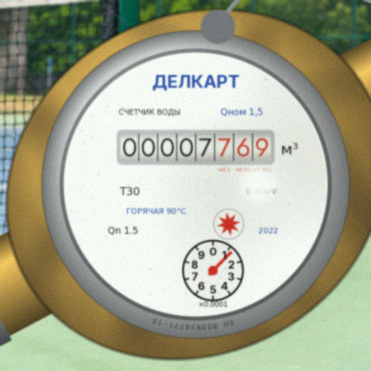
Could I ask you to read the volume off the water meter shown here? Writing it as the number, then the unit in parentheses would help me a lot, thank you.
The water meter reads 7.7691 (m³)
